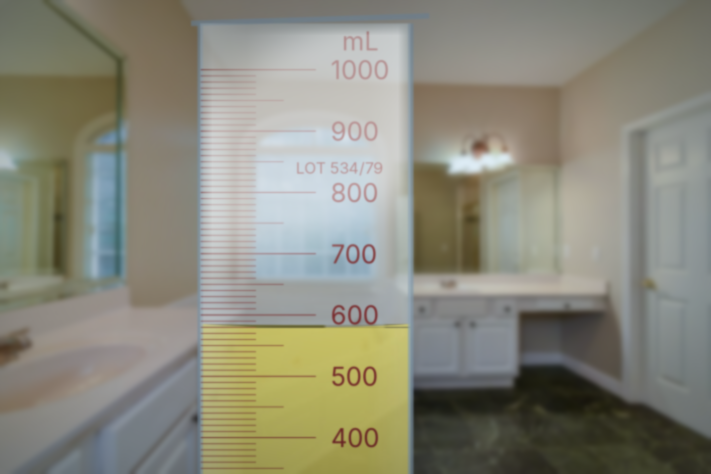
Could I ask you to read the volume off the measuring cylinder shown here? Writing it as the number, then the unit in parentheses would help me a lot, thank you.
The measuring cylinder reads 580 (mL)
